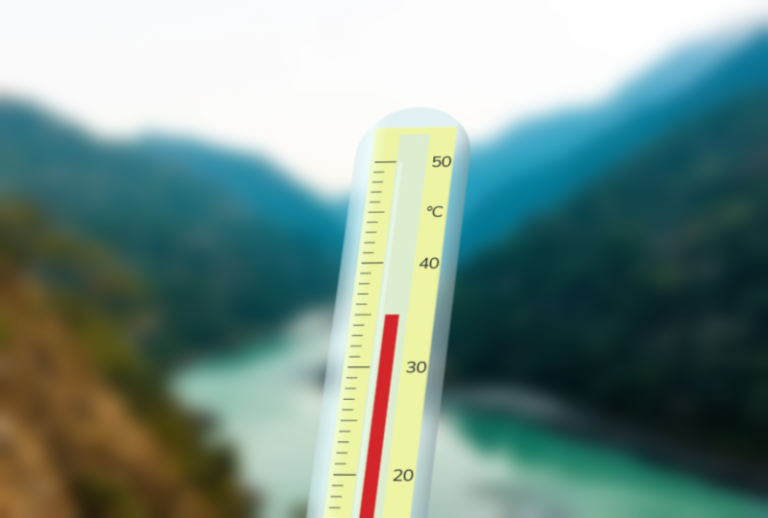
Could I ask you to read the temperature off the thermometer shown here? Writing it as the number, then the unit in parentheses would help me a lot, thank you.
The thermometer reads 35 (°C)
